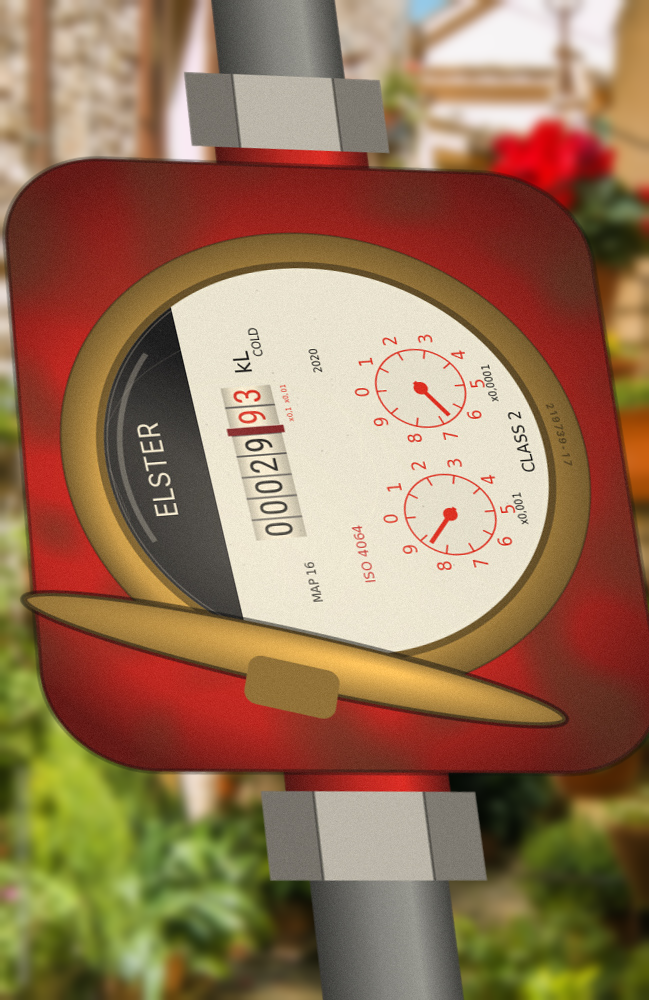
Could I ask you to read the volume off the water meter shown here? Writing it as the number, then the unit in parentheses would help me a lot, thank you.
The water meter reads 29.9386 (kL)
